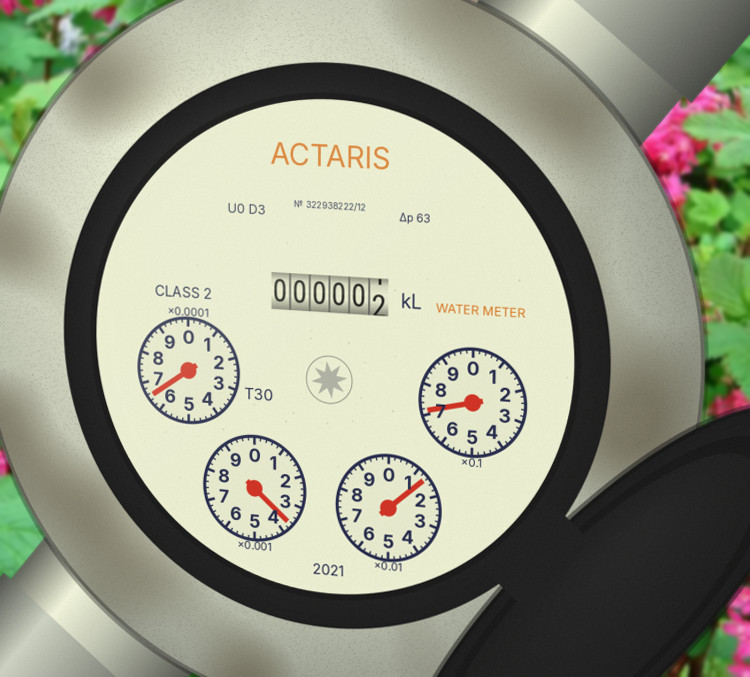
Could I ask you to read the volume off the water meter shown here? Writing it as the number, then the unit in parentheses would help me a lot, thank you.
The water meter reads 1.7136 (kL)
